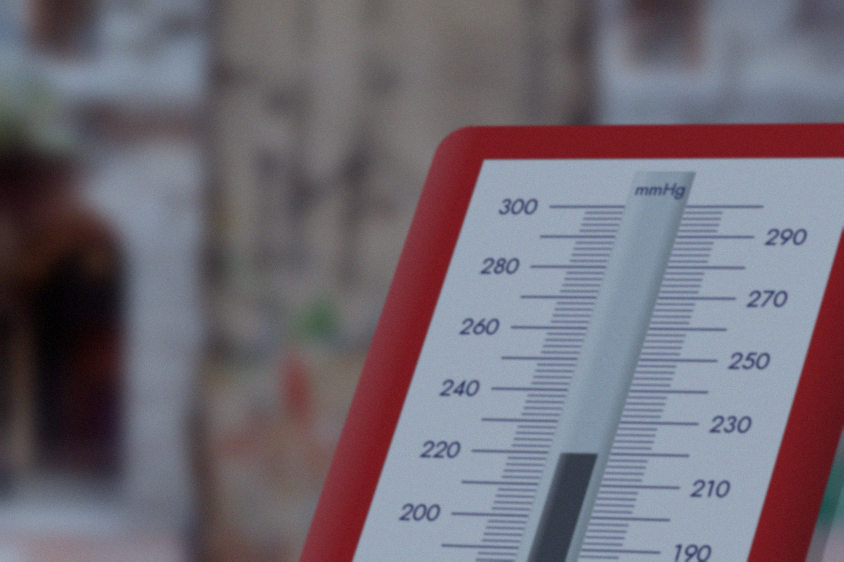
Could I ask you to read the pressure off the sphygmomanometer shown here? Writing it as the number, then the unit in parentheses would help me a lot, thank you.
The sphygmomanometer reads 220 (mmHg)
